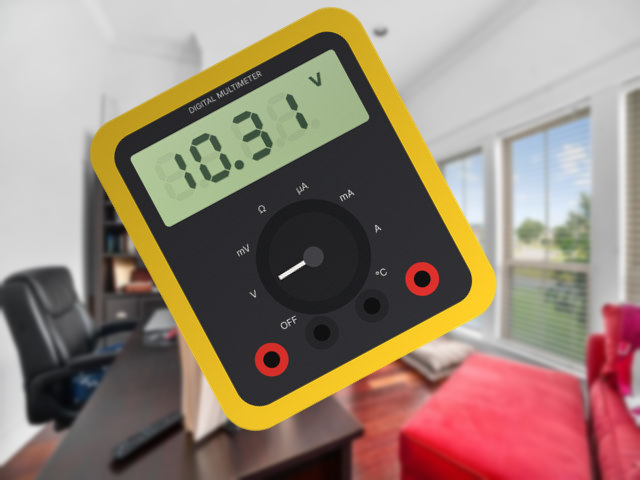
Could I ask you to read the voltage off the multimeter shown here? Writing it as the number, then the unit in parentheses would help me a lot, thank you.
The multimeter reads 10.31 (V)
